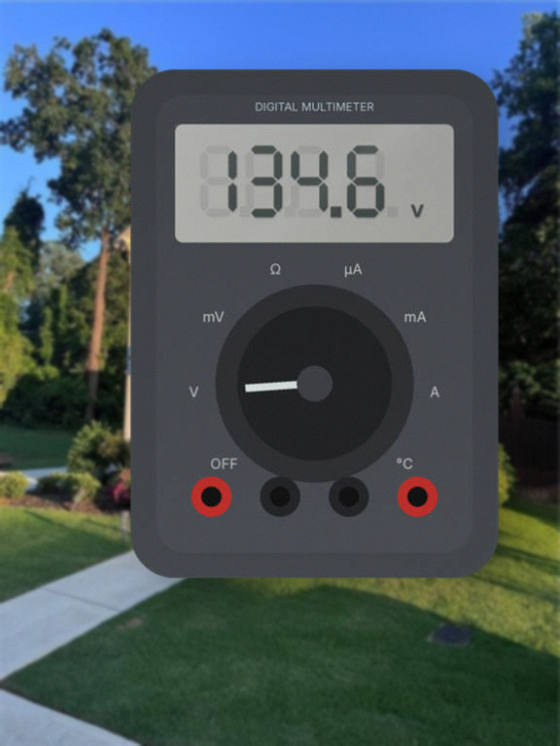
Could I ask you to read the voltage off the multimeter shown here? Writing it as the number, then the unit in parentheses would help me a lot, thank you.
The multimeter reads 134.6 (V)
